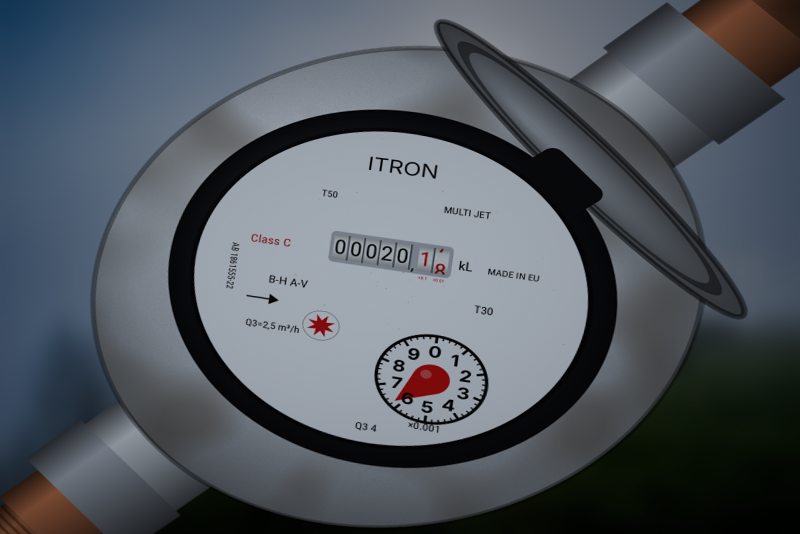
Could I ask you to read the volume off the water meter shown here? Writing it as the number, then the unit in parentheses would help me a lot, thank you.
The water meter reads 20.176 (kL)
